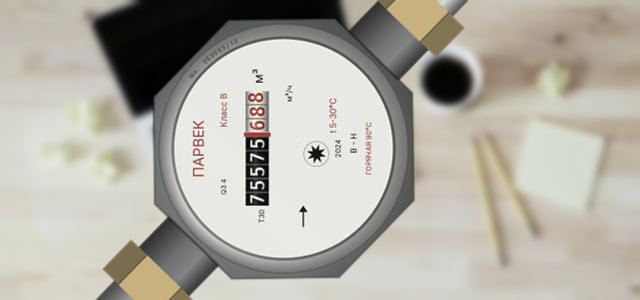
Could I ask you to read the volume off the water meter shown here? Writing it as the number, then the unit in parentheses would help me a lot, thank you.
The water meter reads 75575.688 (m³)
